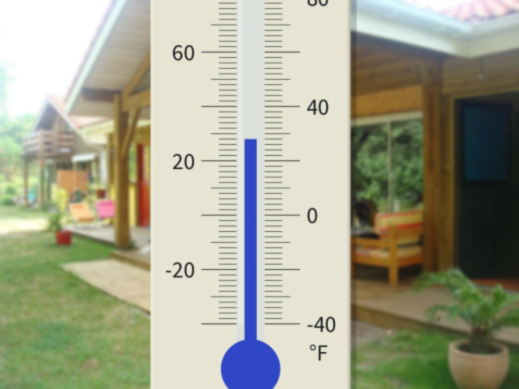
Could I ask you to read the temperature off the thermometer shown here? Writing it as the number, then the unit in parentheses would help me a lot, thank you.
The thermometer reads 28 (°F)
